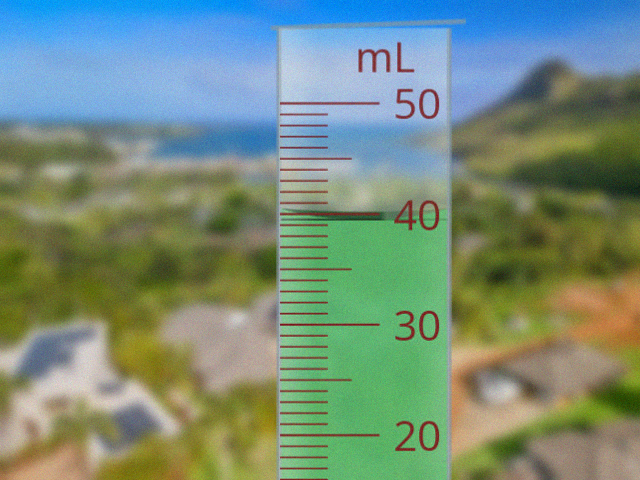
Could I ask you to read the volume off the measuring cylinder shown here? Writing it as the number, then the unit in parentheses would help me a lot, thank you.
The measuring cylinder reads 39.5 (mL)
